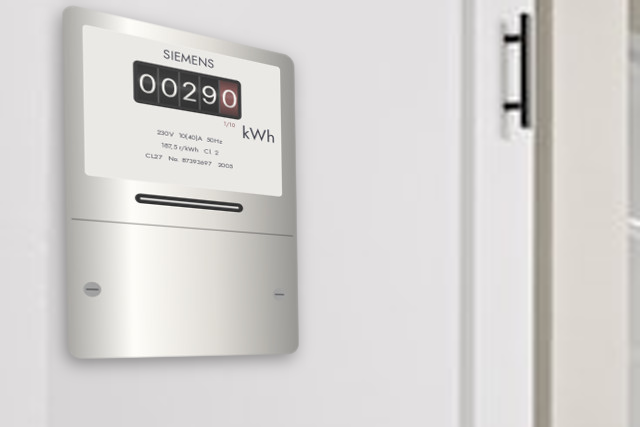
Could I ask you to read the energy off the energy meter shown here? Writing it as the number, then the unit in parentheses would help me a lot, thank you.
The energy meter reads 29.0 (kWh)
